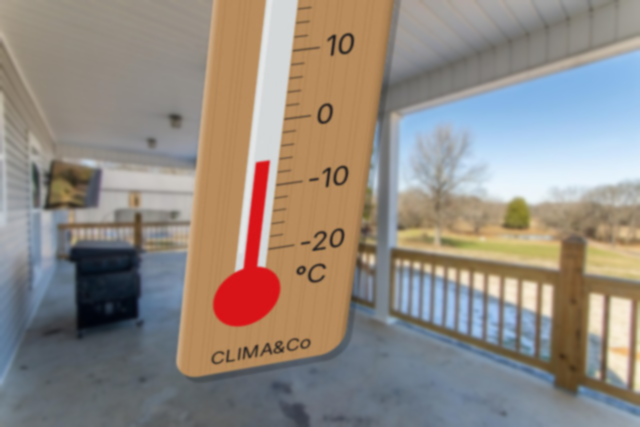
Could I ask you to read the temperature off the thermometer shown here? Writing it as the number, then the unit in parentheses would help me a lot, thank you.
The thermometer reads -6 (°C)
